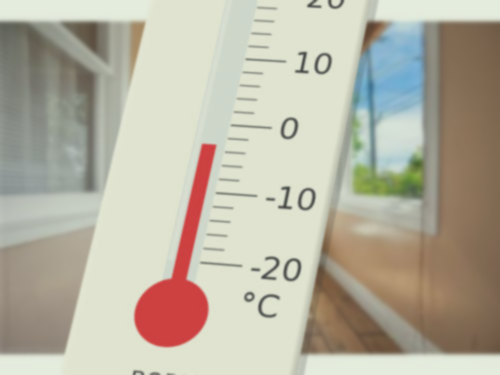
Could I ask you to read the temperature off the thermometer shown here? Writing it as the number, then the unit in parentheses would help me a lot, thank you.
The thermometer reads -3 (°C)
